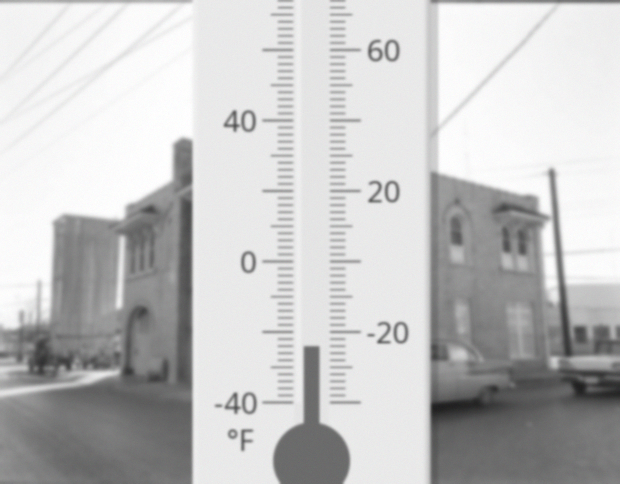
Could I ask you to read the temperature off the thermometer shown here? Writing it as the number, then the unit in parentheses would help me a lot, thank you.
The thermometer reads -24 (°F)
